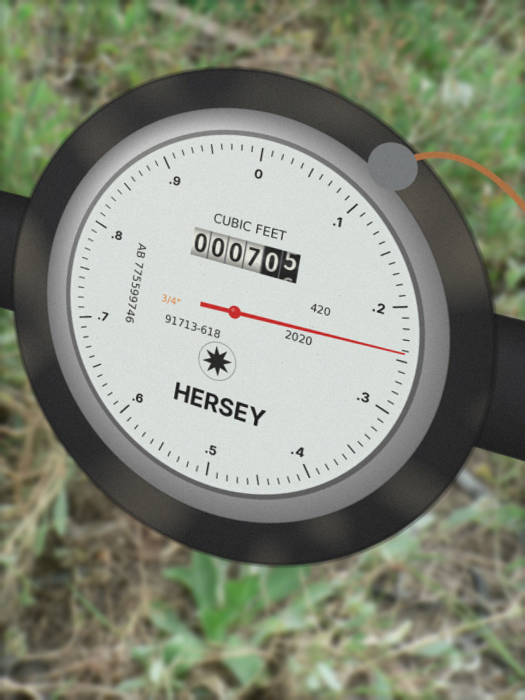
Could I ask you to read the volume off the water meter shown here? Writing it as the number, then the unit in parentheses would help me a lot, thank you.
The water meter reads 705.24 (ft³)
